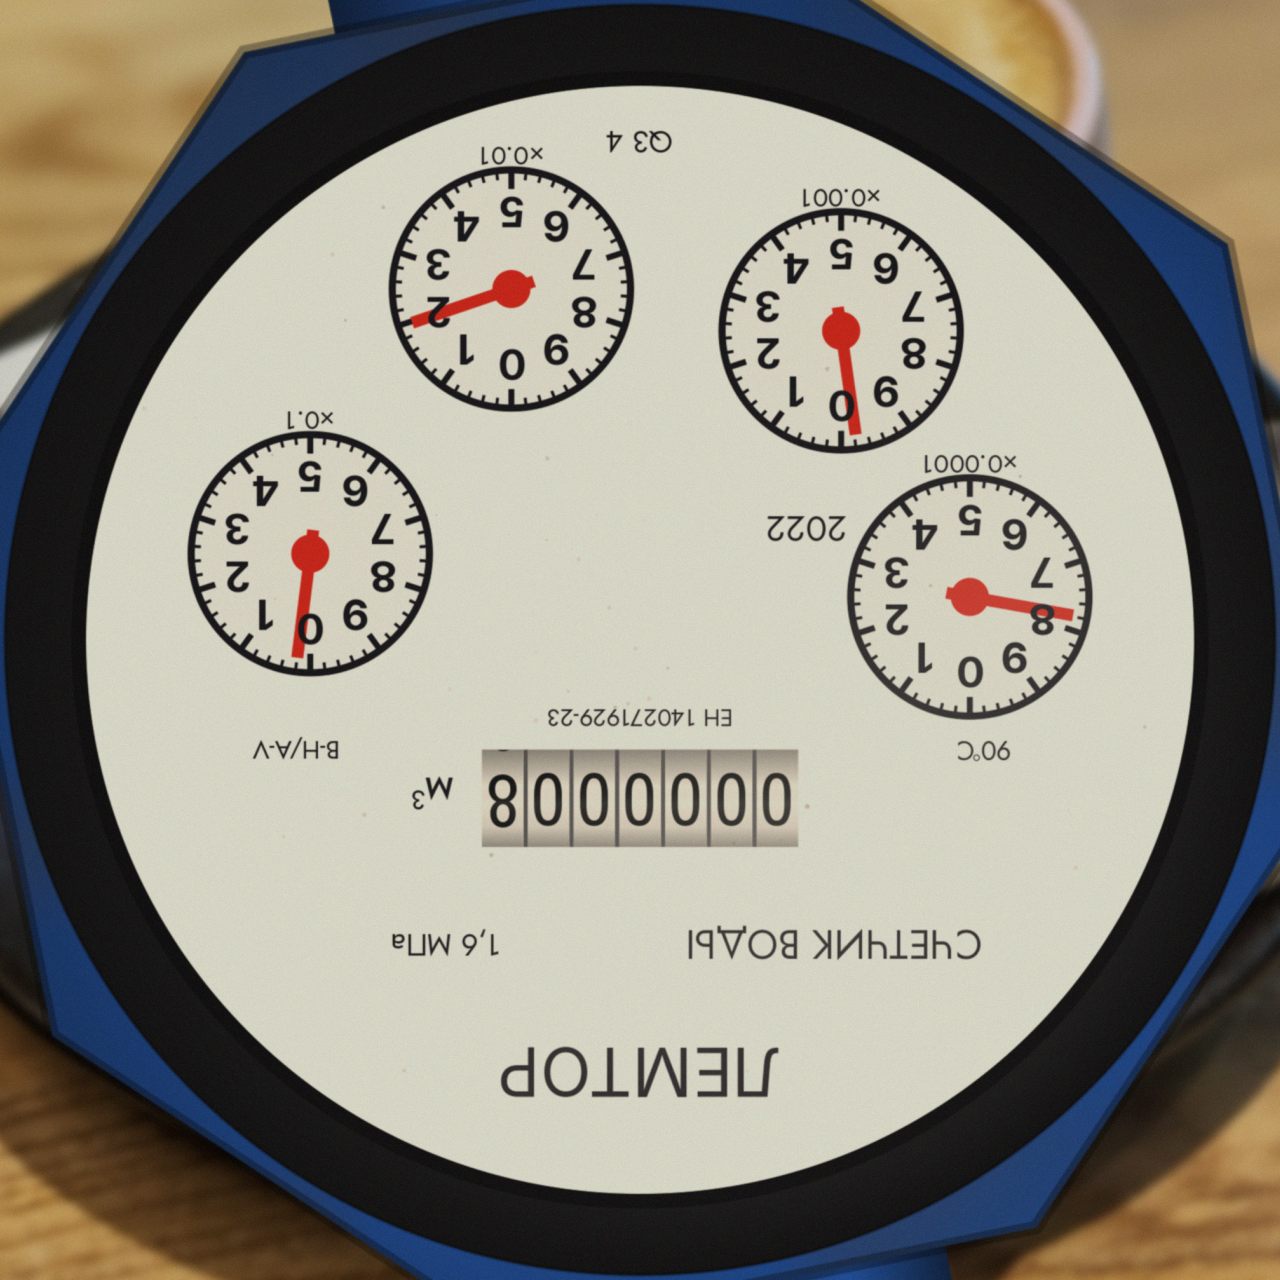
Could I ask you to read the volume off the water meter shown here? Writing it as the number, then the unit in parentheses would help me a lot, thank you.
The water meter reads 8.0197 (m³)
